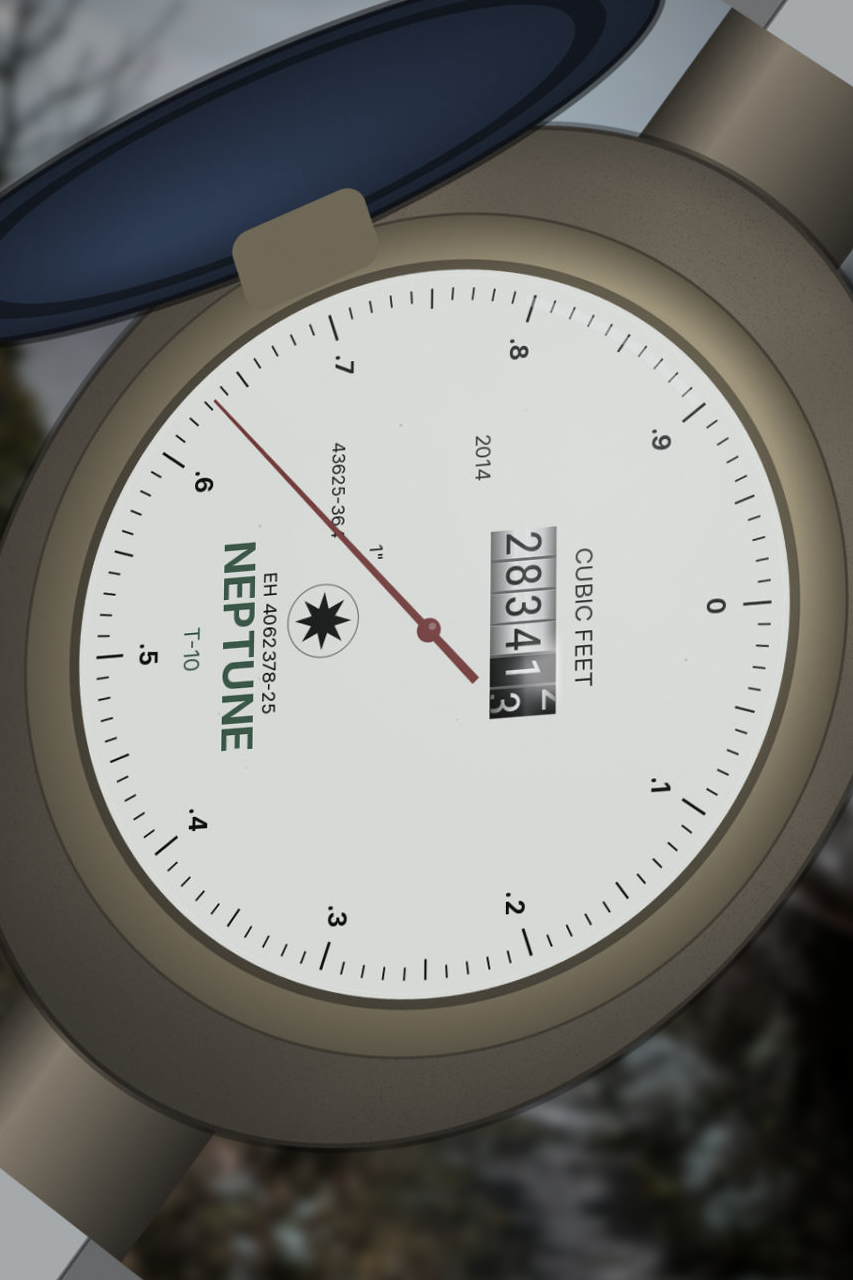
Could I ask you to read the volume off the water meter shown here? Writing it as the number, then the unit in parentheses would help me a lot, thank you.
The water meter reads 283412.63 (ft³)
